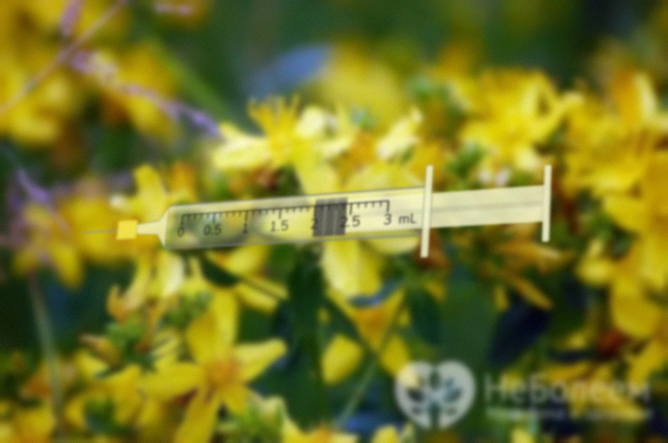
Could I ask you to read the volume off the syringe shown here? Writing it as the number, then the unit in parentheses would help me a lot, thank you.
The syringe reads 2 (mL)
